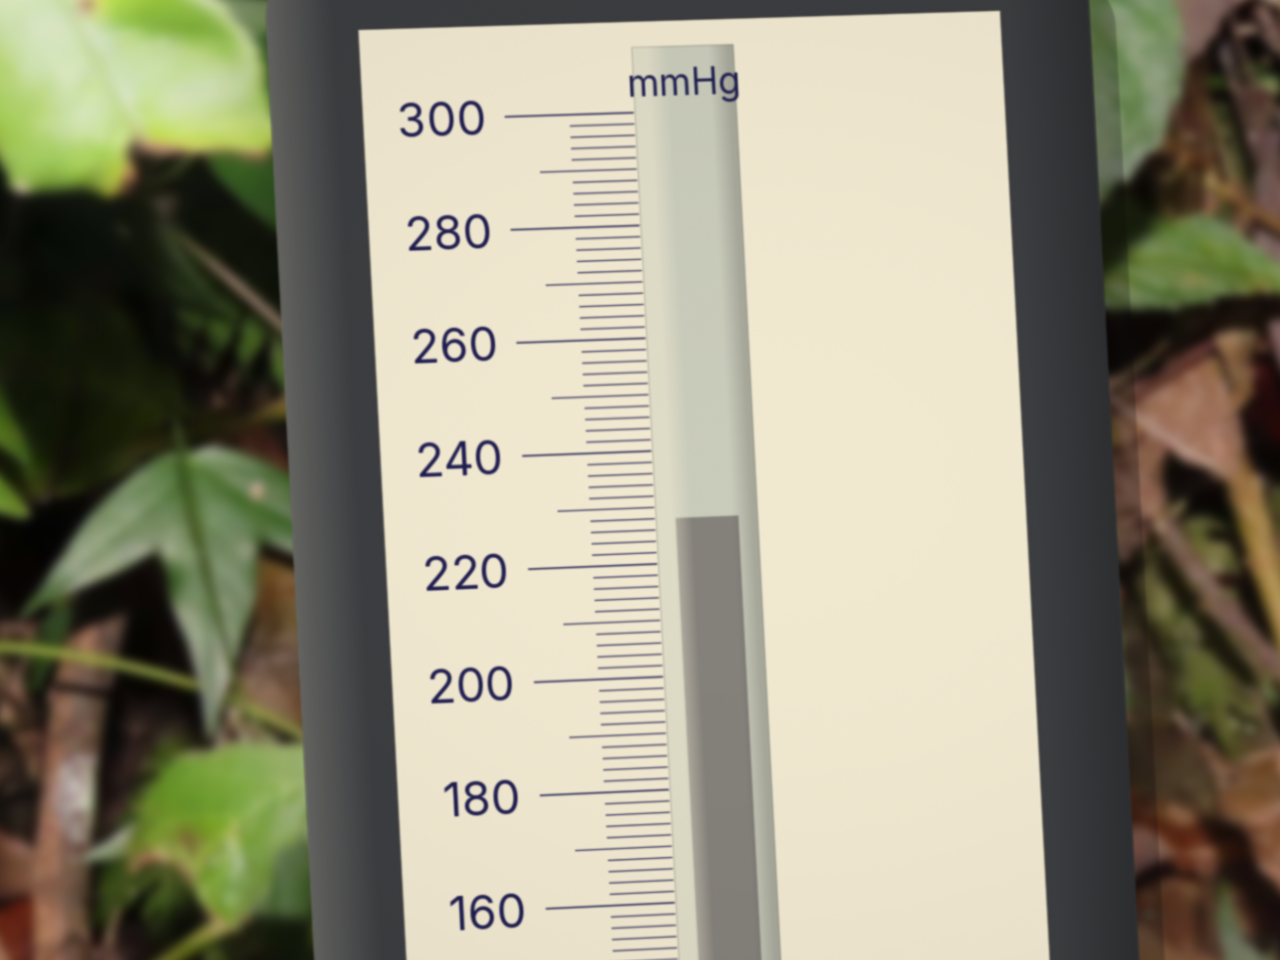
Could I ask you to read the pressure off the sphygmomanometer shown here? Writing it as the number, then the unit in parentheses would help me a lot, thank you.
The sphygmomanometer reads 228 (mmHg)
